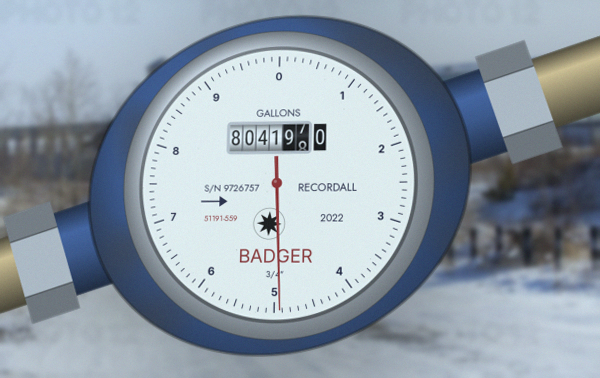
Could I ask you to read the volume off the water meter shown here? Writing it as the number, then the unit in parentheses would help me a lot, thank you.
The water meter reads 8041974.9 (gal)
